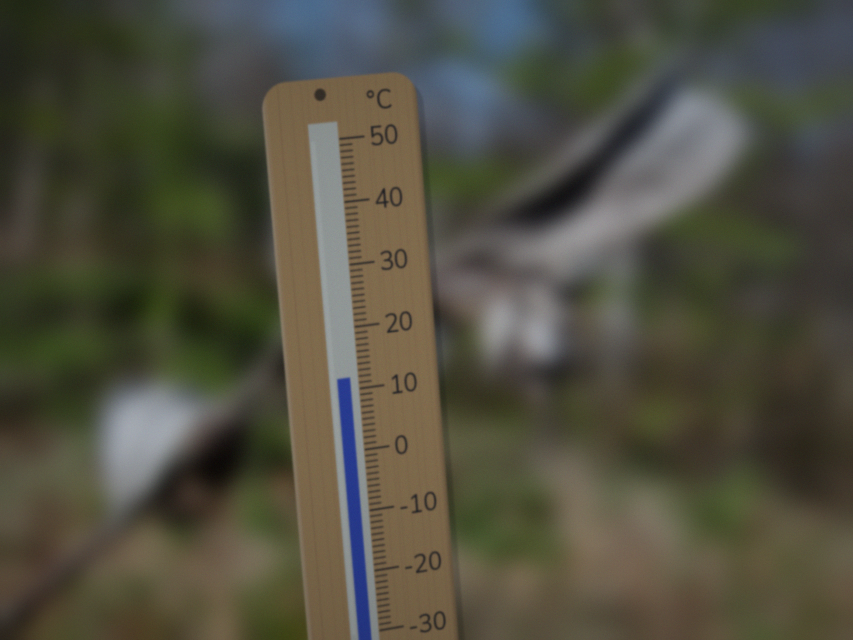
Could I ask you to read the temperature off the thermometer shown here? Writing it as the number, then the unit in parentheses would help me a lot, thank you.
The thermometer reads 12 (°C)
